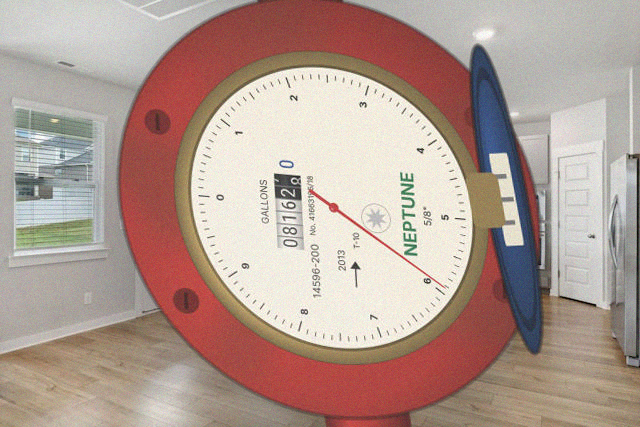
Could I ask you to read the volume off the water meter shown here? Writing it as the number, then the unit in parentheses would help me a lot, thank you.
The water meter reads 816275.9 (gal)
